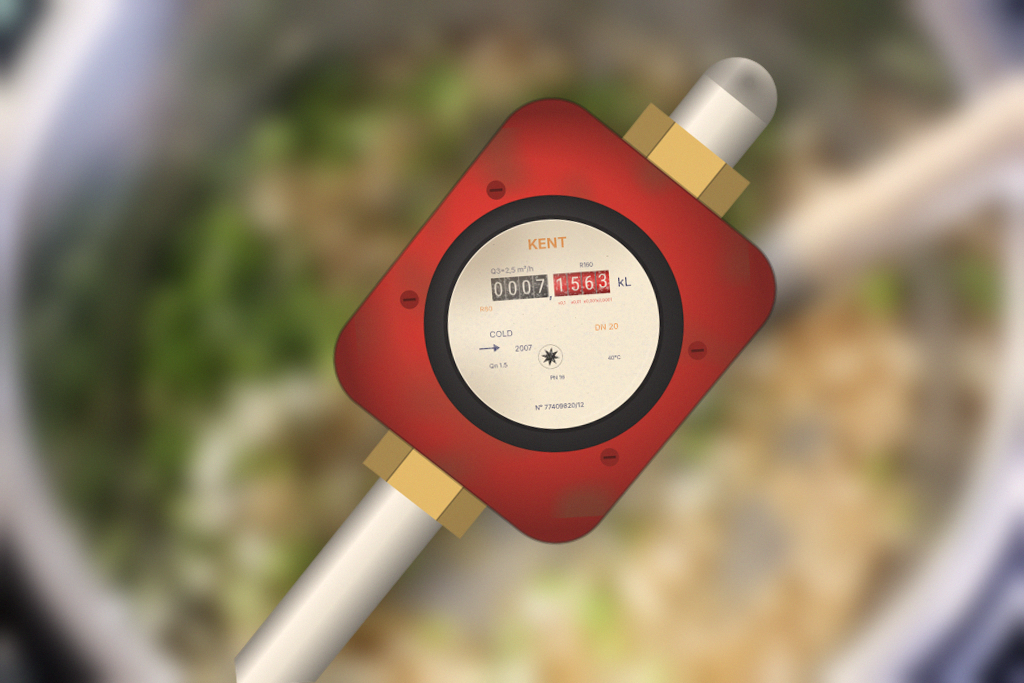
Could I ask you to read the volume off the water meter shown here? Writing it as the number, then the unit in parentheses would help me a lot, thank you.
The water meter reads 7.1563 (kL)
